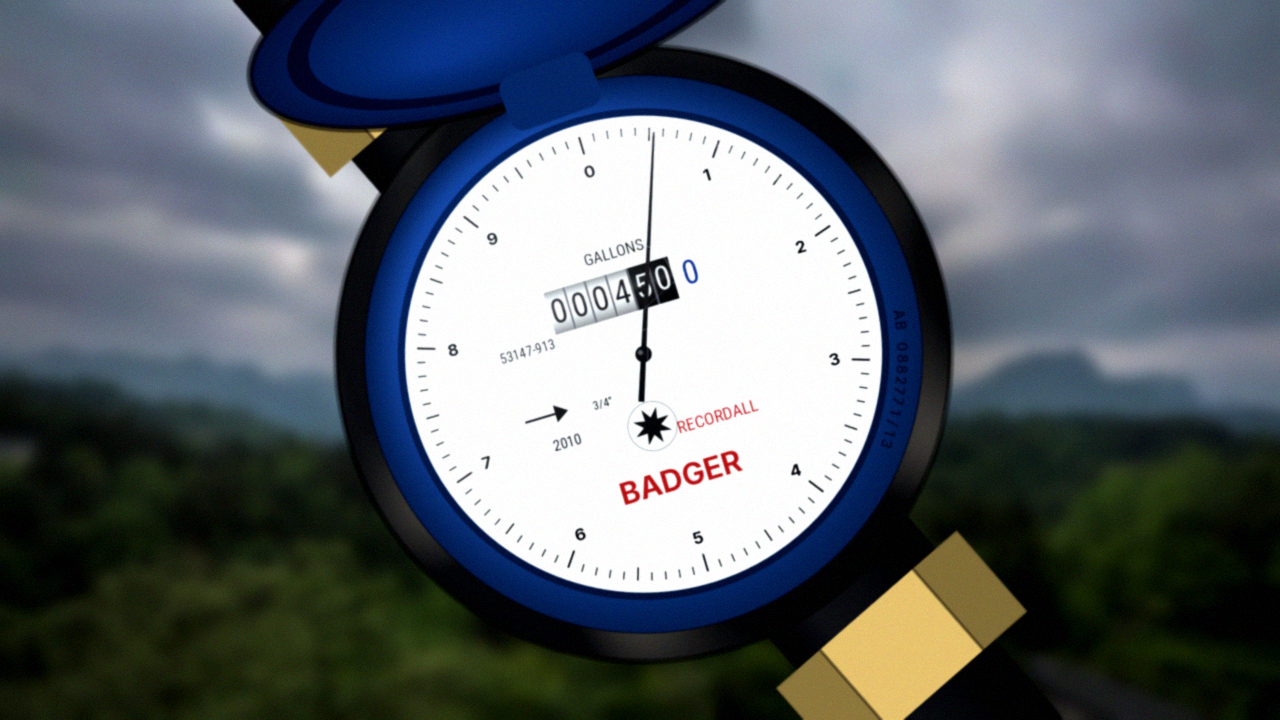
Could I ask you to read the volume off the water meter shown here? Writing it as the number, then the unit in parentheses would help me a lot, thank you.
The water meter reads 4500.5 (gal)
